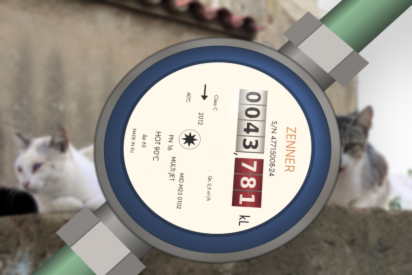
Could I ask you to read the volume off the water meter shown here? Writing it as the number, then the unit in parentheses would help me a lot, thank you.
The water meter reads 43.781 (kL)
